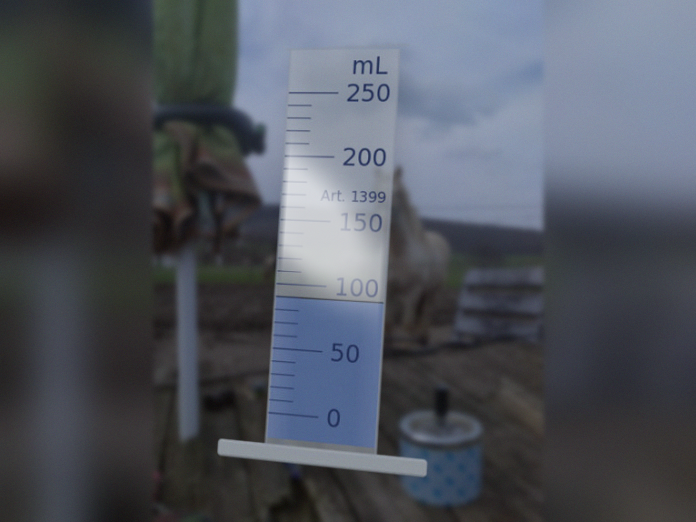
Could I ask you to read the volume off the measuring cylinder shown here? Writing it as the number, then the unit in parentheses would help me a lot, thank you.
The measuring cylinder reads 90 (mL)
